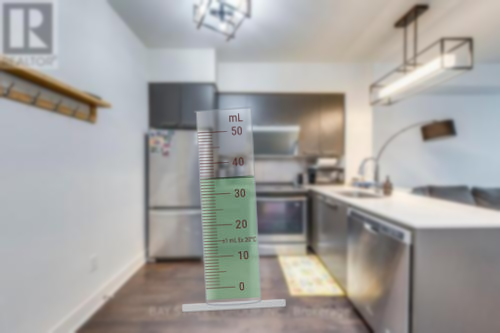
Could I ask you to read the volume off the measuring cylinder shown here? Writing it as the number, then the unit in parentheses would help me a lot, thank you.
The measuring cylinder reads 35 (mL)
